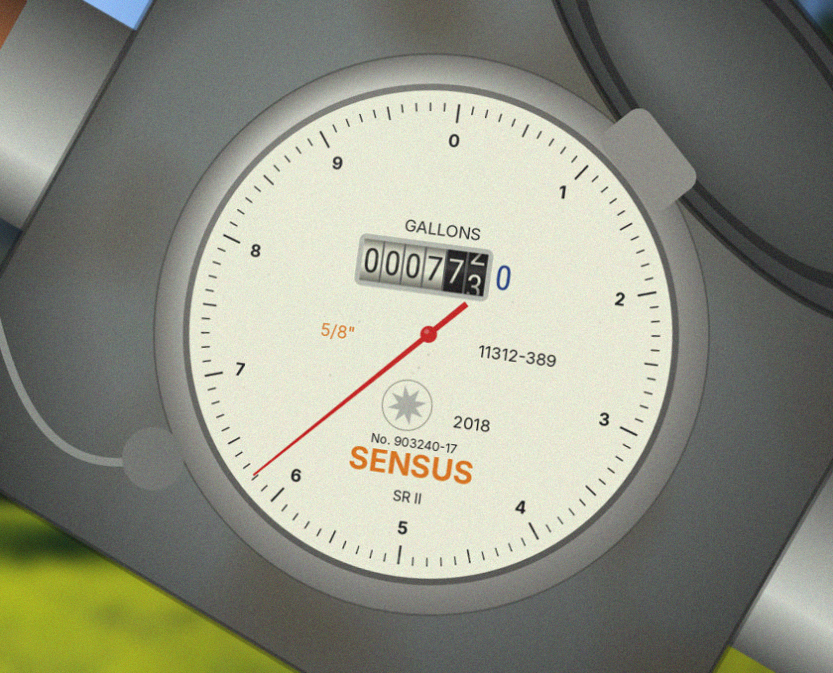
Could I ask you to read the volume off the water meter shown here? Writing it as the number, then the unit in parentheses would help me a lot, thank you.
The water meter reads 7726.2 (gal)
